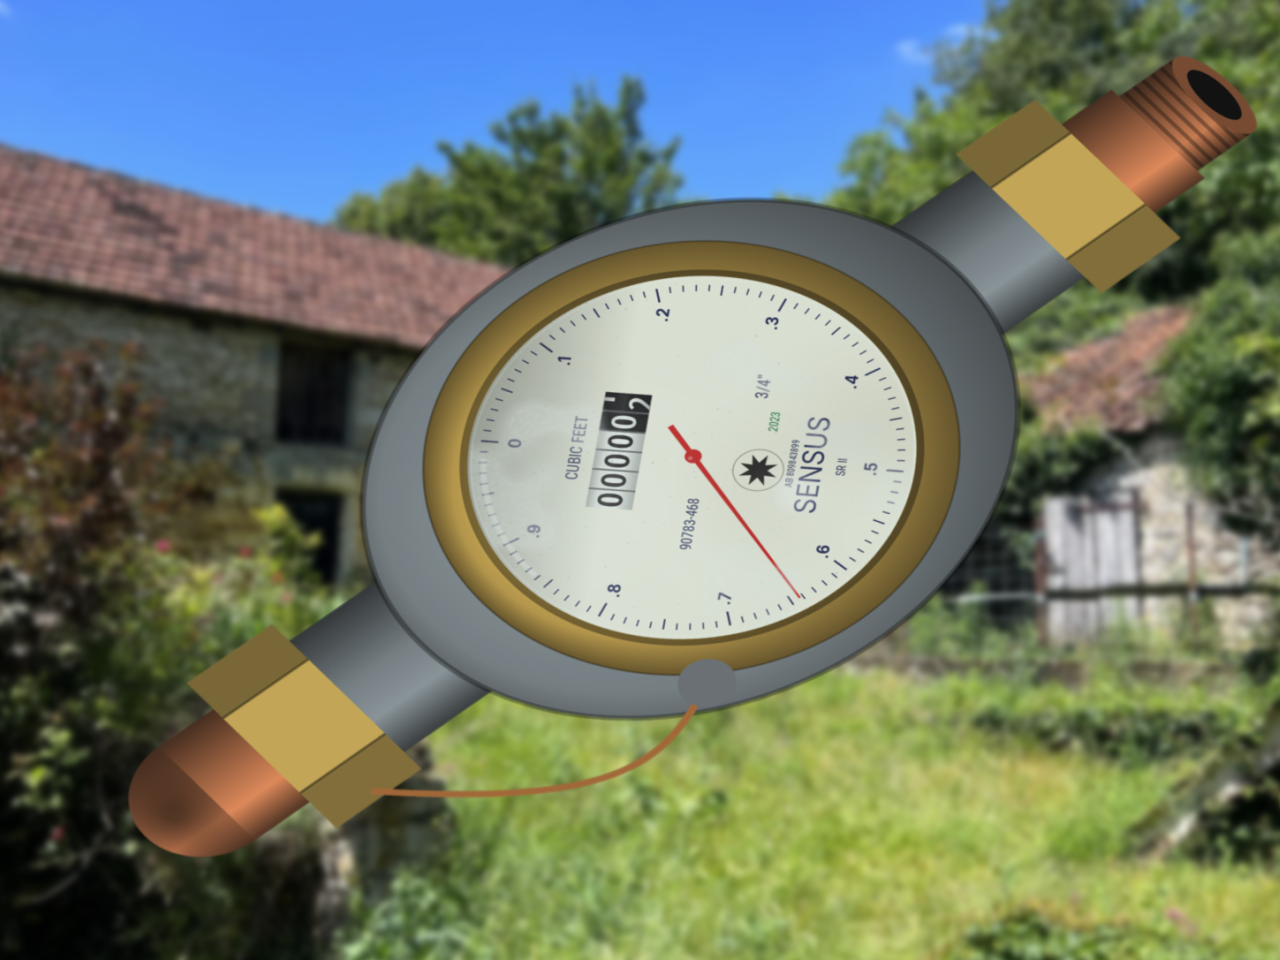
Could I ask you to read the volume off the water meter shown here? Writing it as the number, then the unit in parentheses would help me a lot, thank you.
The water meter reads 1.64 (ft³)
